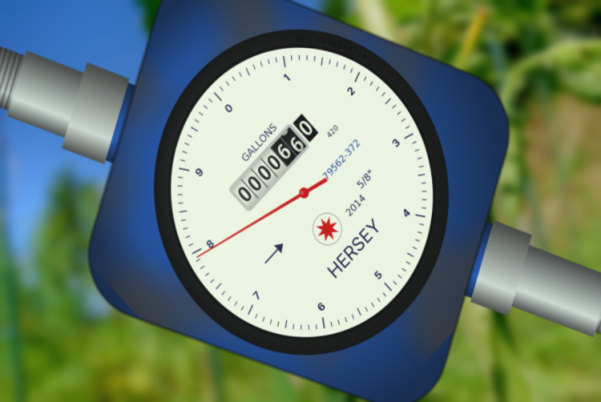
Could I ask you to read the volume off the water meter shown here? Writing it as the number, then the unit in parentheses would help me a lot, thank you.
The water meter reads 657.9 (gal)
